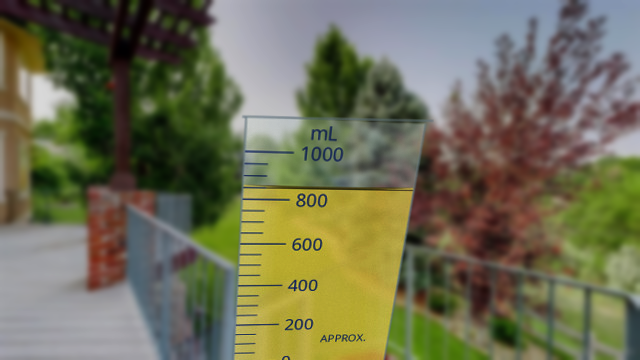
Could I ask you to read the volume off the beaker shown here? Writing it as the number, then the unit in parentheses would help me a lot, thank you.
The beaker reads 850 (mL)
